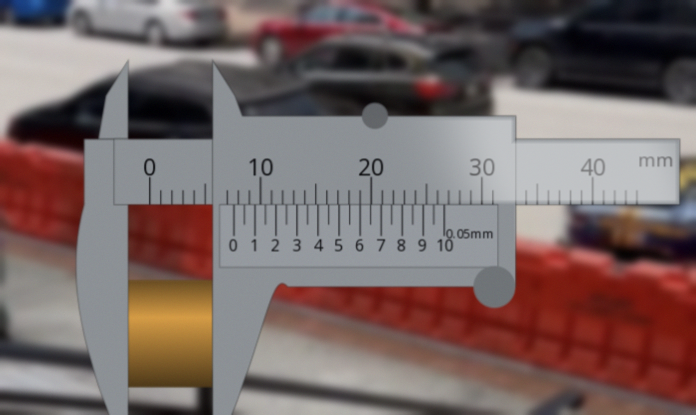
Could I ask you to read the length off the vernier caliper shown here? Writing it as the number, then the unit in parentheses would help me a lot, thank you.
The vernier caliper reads 7.6 (mm)
